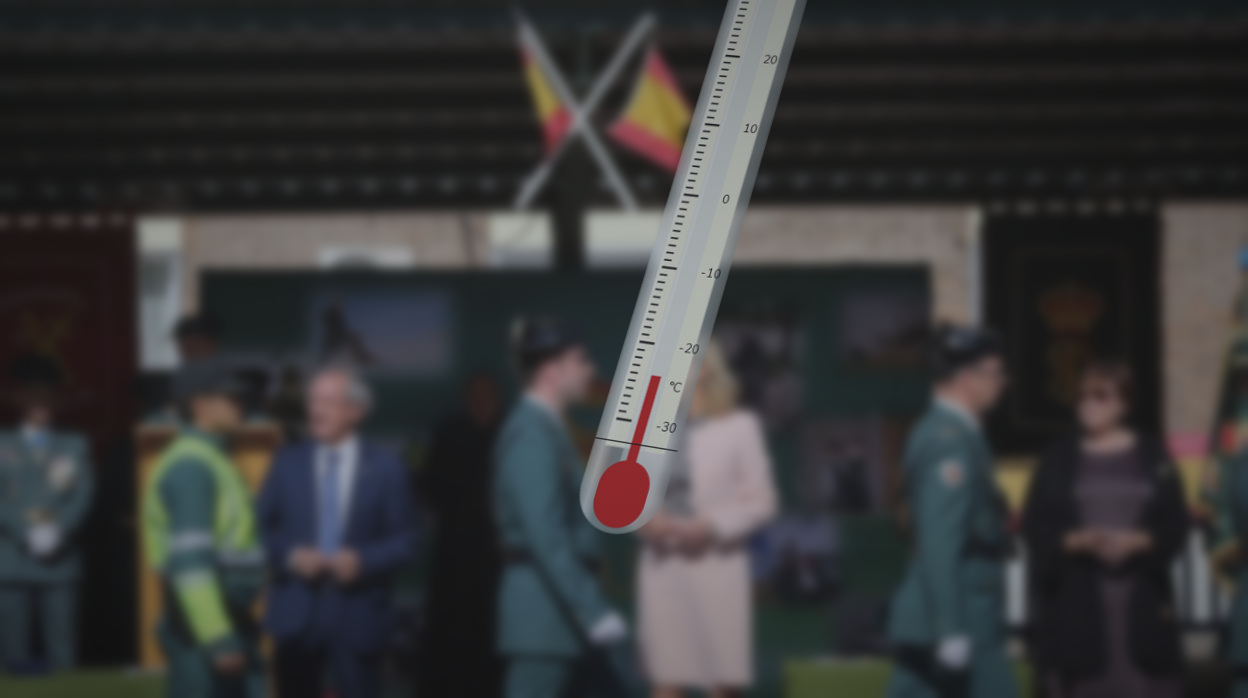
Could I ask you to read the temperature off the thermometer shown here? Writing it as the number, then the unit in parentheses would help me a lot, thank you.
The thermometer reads -24 (°C)
